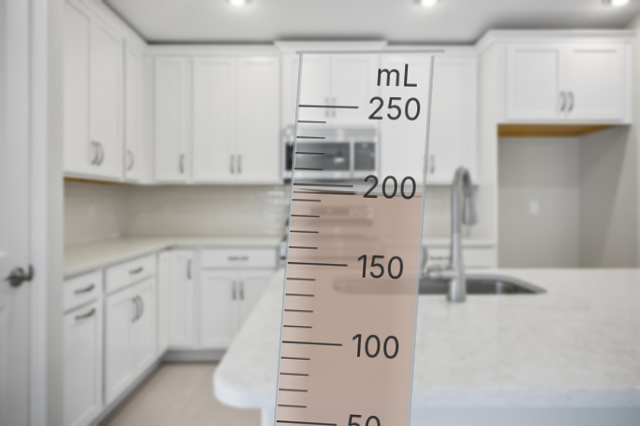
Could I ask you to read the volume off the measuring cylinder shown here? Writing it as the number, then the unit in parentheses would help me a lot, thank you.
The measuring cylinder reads 195 (mL)
